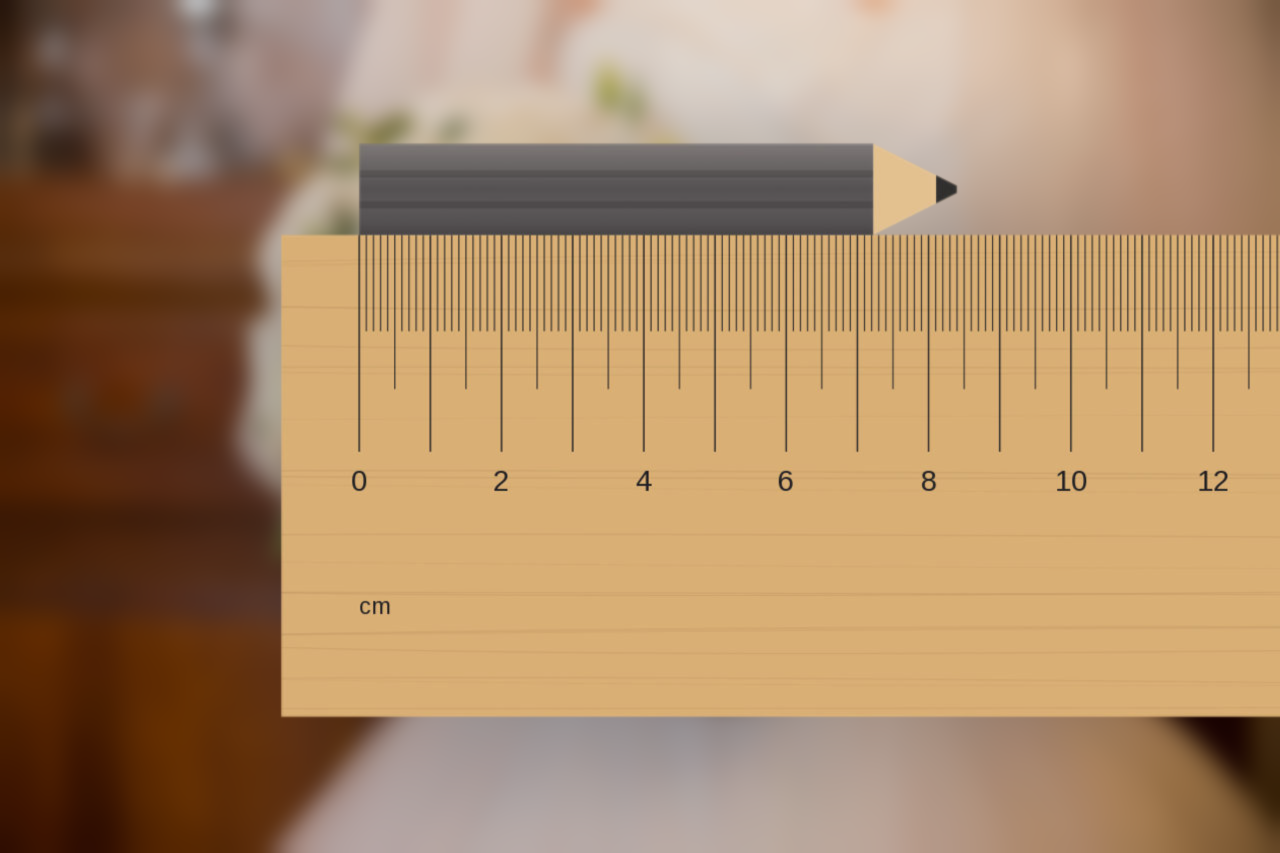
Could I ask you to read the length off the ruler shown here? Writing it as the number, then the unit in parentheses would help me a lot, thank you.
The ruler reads 8.4 (cm)
